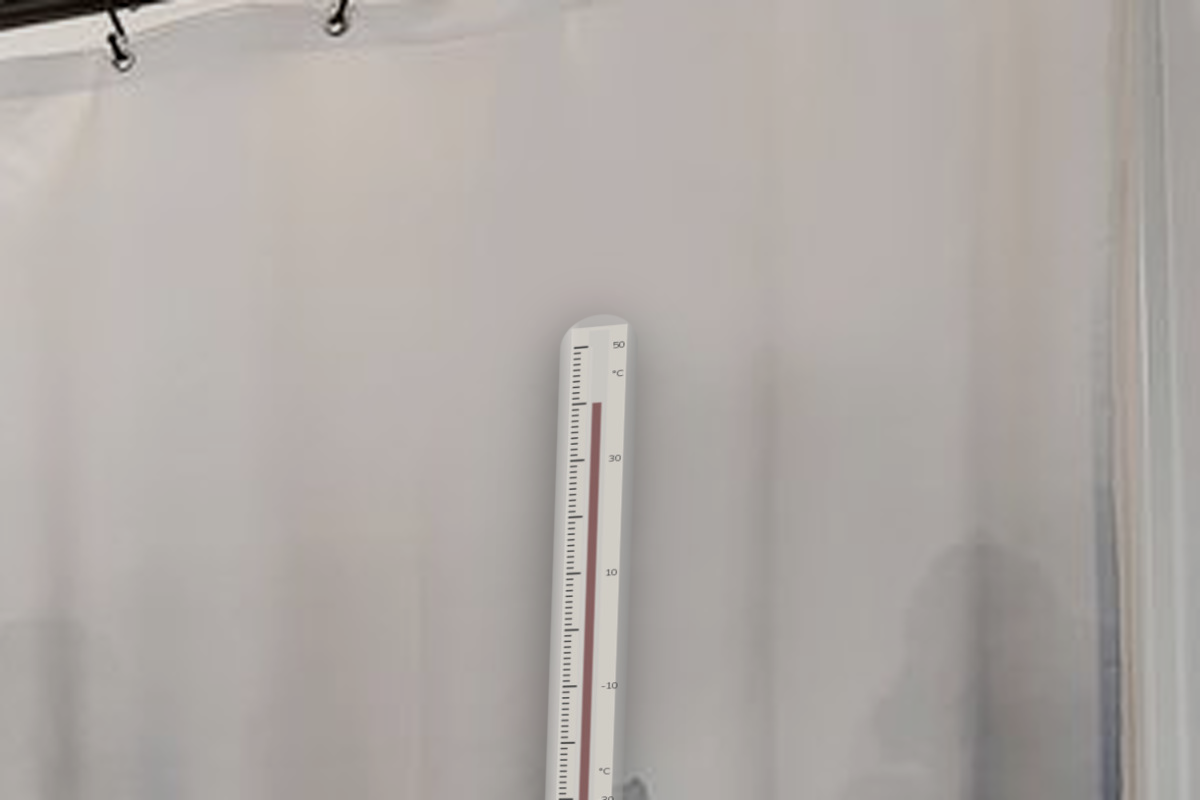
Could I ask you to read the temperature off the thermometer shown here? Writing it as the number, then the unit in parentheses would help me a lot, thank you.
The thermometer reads 40 (°C)
